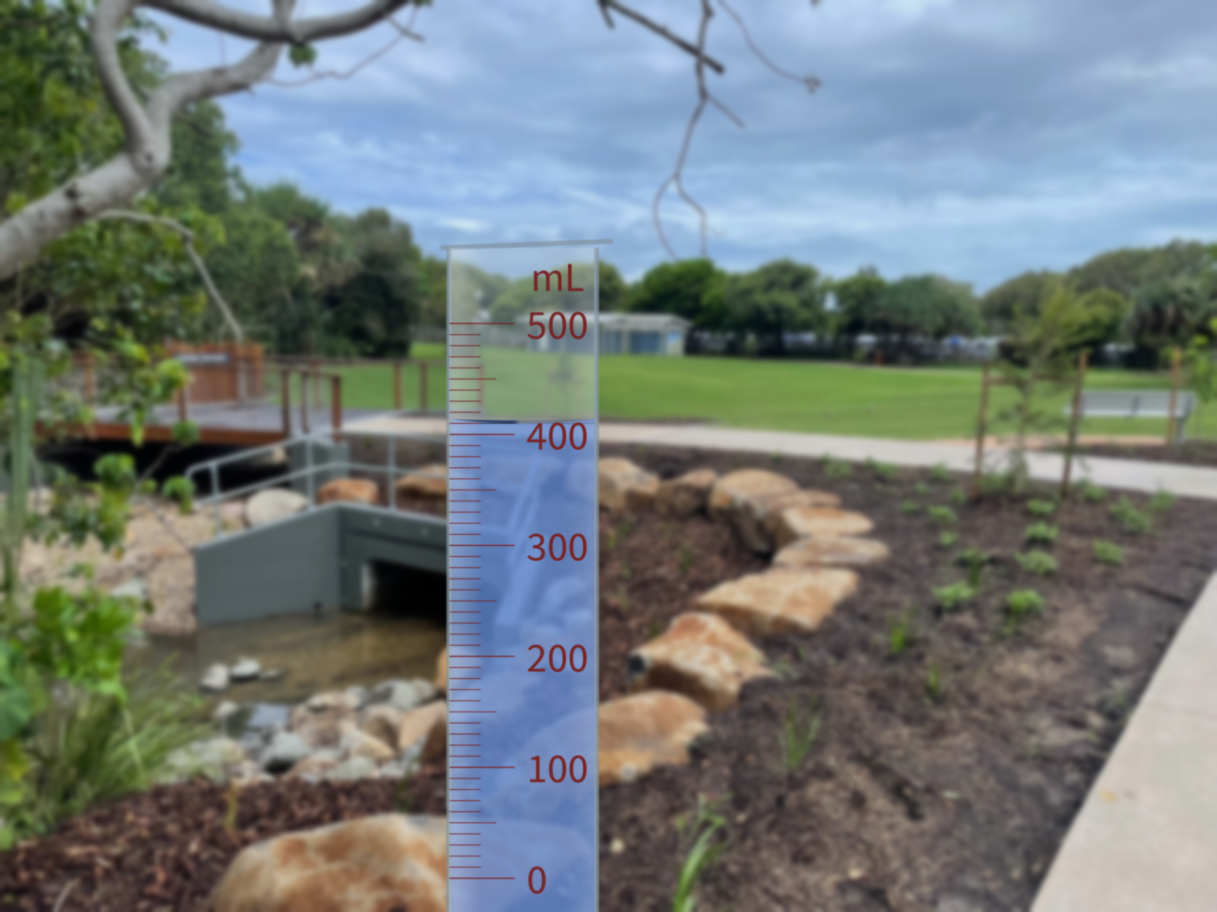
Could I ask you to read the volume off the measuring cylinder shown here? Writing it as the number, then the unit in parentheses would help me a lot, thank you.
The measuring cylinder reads 410 (mL)
